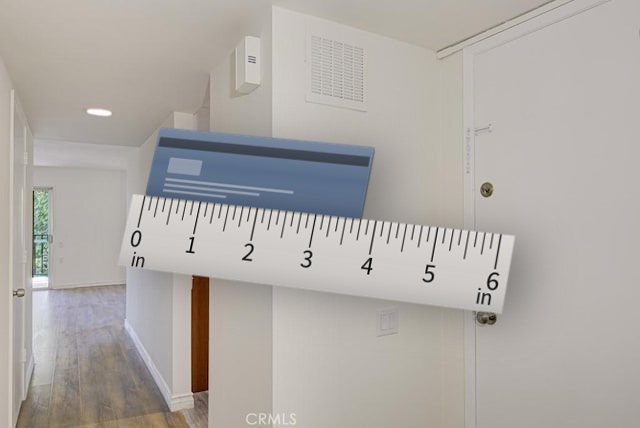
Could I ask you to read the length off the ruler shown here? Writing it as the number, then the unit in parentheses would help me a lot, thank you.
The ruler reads 3.75 (in)
